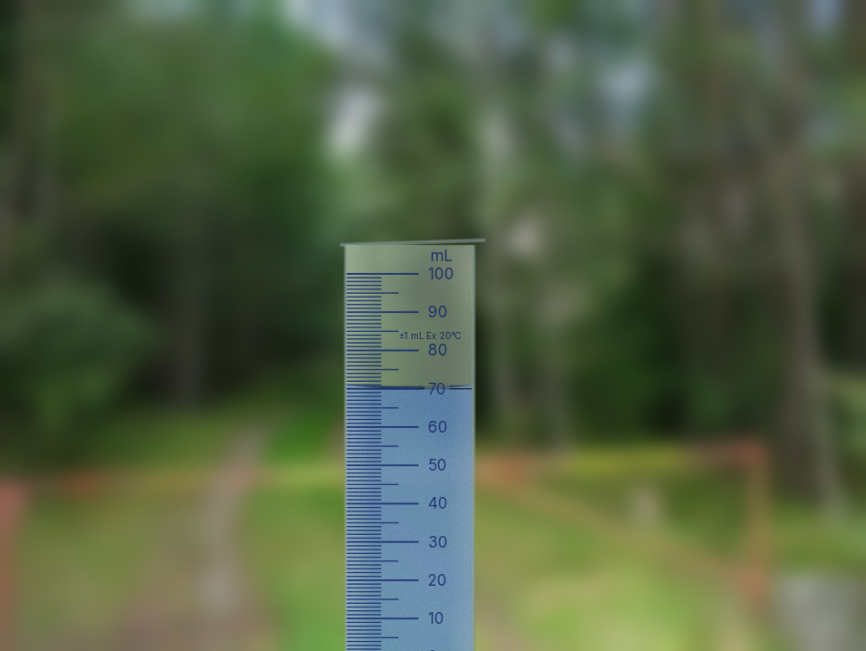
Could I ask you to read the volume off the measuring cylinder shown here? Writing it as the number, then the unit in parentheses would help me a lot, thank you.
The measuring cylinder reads 70 (mL)
